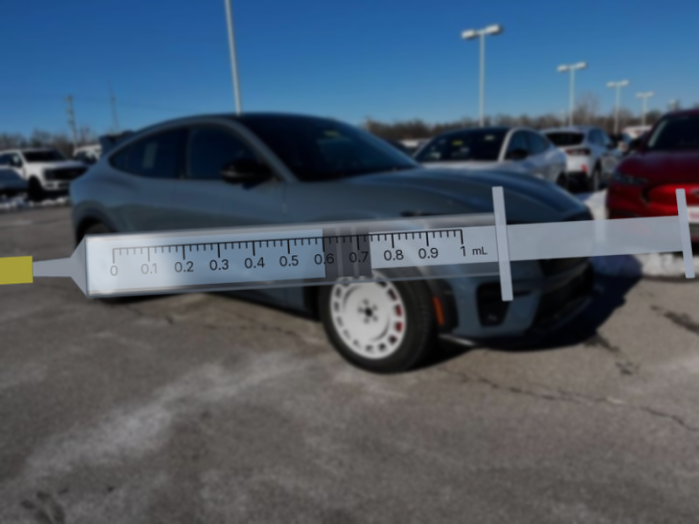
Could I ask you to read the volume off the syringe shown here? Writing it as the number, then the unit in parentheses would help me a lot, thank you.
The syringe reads 0.6 (mL)
